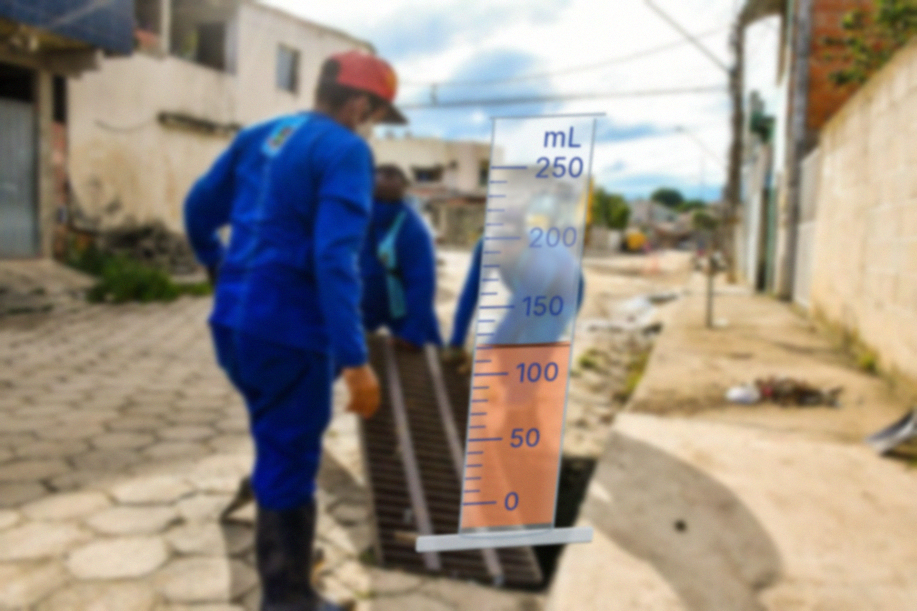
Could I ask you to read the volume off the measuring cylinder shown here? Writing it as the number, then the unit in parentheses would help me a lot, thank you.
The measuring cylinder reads 120 (mL)
